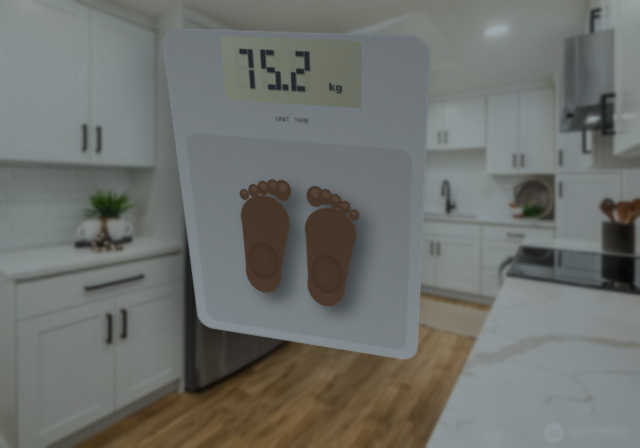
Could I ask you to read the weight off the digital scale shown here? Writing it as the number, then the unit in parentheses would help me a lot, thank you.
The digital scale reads 75.2 (kg)
